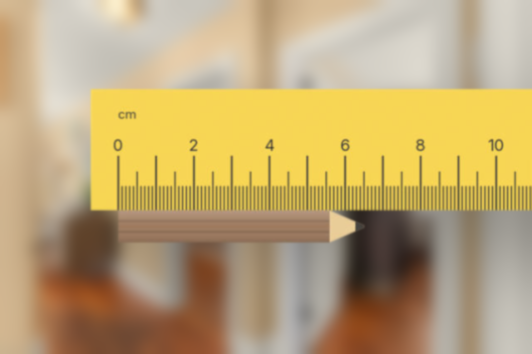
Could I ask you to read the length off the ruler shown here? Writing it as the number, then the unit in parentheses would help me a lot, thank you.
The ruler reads 6.5 (cm)
